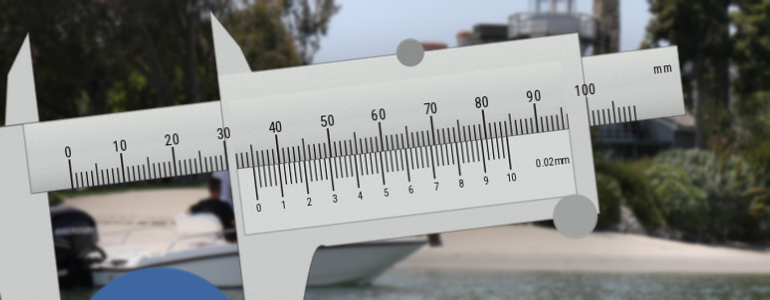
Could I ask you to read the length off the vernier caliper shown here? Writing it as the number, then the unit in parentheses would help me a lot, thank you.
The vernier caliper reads 35.0 (mm)
